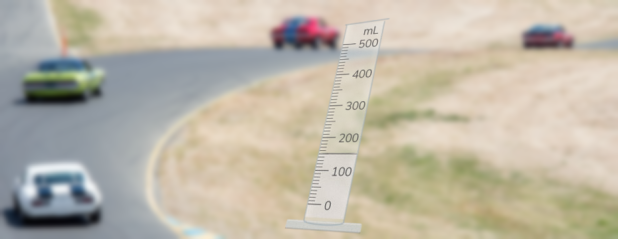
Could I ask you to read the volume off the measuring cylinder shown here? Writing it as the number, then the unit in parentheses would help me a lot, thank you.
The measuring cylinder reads 150 (mL)
